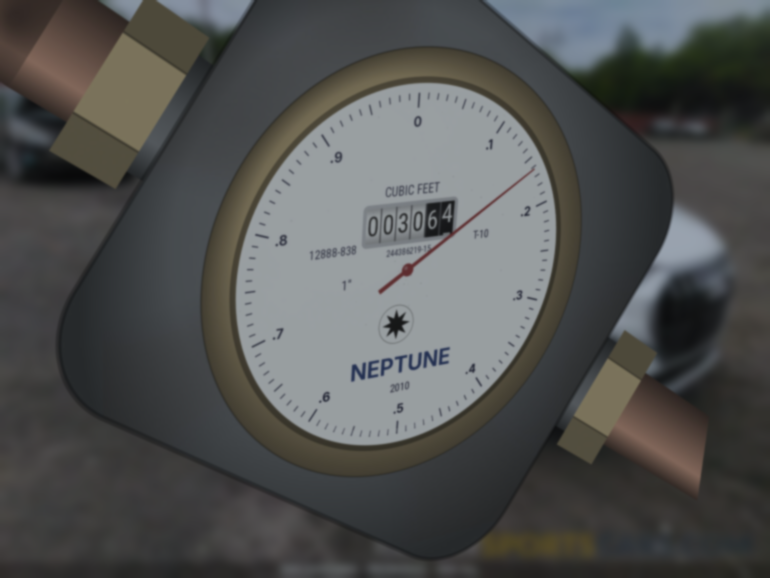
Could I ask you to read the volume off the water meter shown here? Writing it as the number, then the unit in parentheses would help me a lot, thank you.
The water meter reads 3064.16 (ft³)
